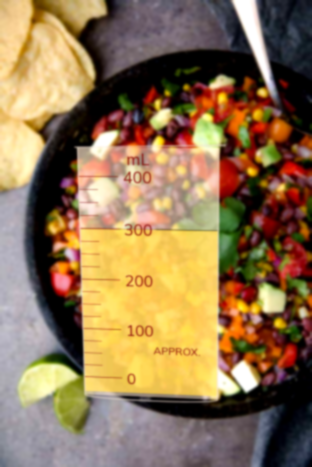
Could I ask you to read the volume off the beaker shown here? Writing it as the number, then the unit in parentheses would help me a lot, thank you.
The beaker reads 300 (mL)
